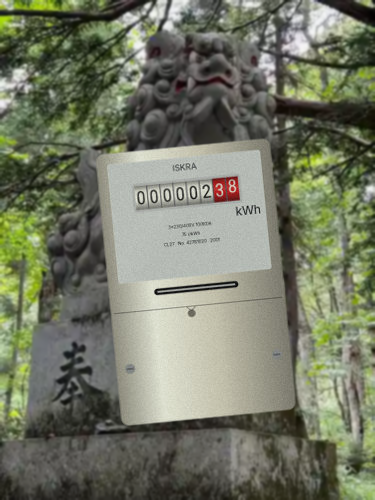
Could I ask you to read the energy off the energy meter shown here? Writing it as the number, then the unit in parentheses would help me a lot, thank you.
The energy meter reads 2.38 (kWh)
